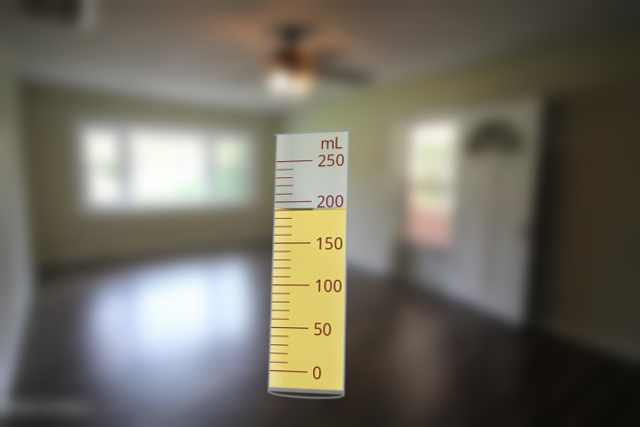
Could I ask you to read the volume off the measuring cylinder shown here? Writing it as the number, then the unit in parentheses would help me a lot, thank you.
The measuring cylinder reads 190 (mL)
